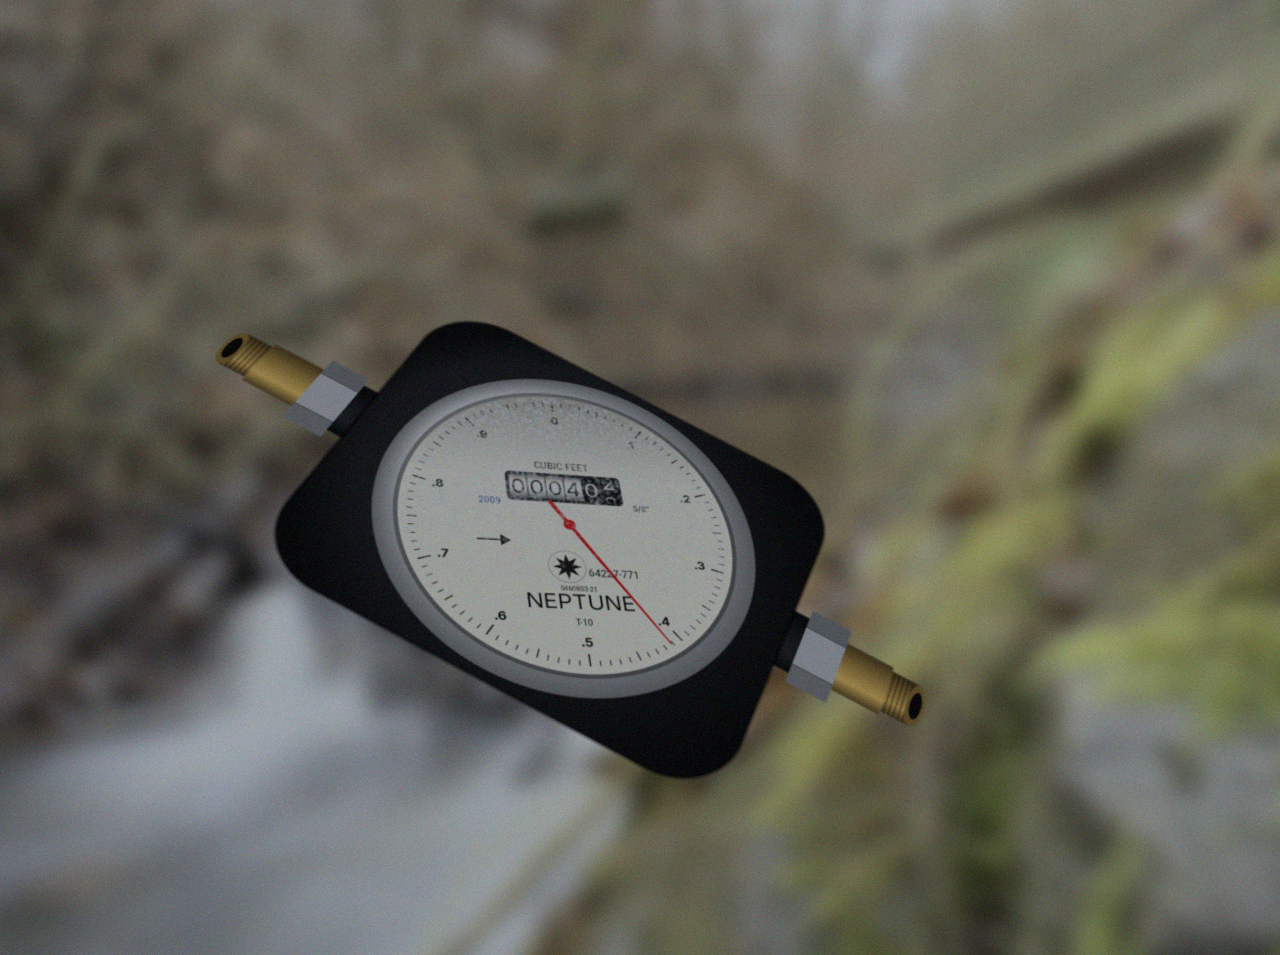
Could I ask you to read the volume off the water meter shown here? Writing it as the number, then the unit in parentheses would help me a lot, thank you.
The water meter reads 402.41 (ft³)
